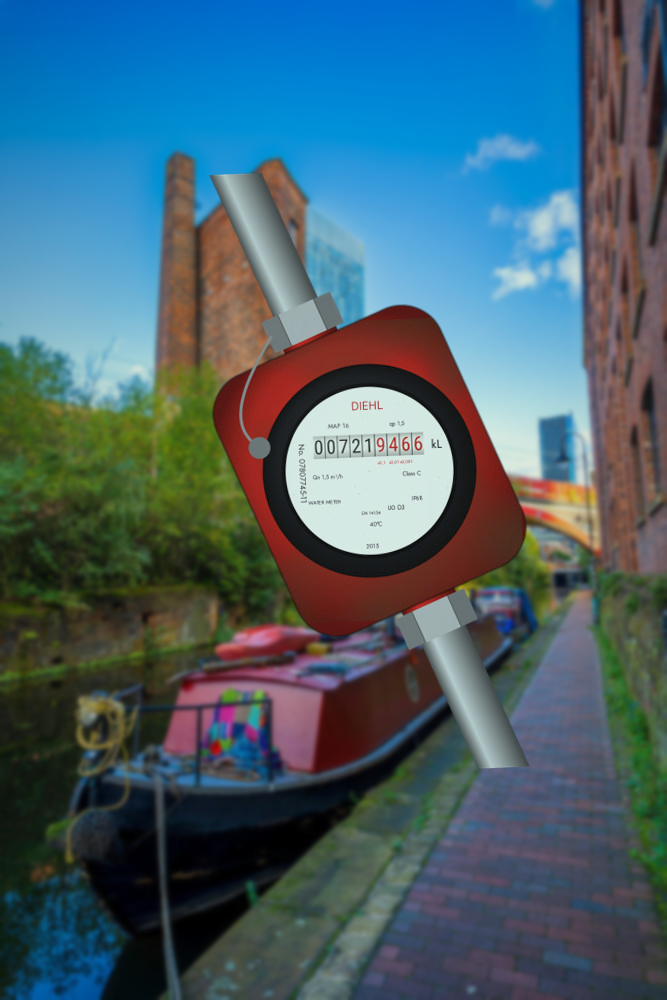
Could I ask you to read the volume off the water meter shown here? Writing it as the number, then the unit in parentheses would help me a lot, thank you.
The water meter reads 721.9466 (kL)
